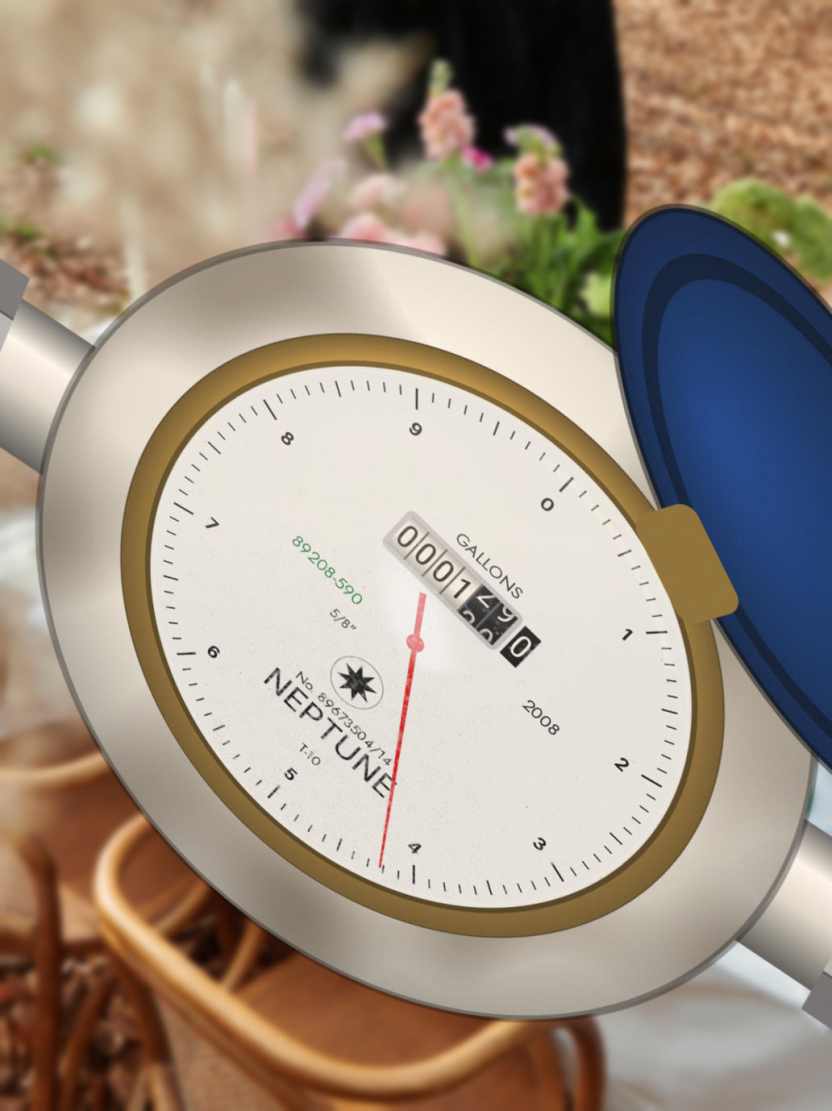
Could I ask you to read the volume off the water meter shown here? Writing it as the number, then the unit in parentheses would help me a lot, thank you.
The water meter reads 1294.2 (gal)
